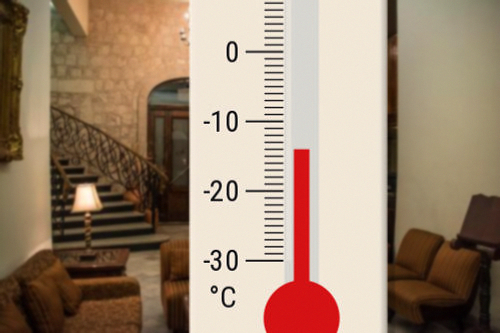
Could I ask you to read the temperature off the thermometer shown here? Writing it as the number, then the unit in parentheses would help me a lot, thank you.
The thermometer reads -14 (°C)
